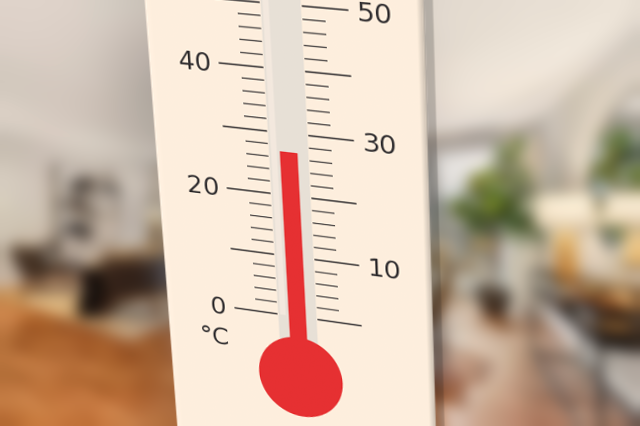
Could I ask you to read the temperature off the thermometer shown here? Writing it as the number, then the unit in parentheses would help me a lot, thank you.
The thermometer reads 27 (°C)
